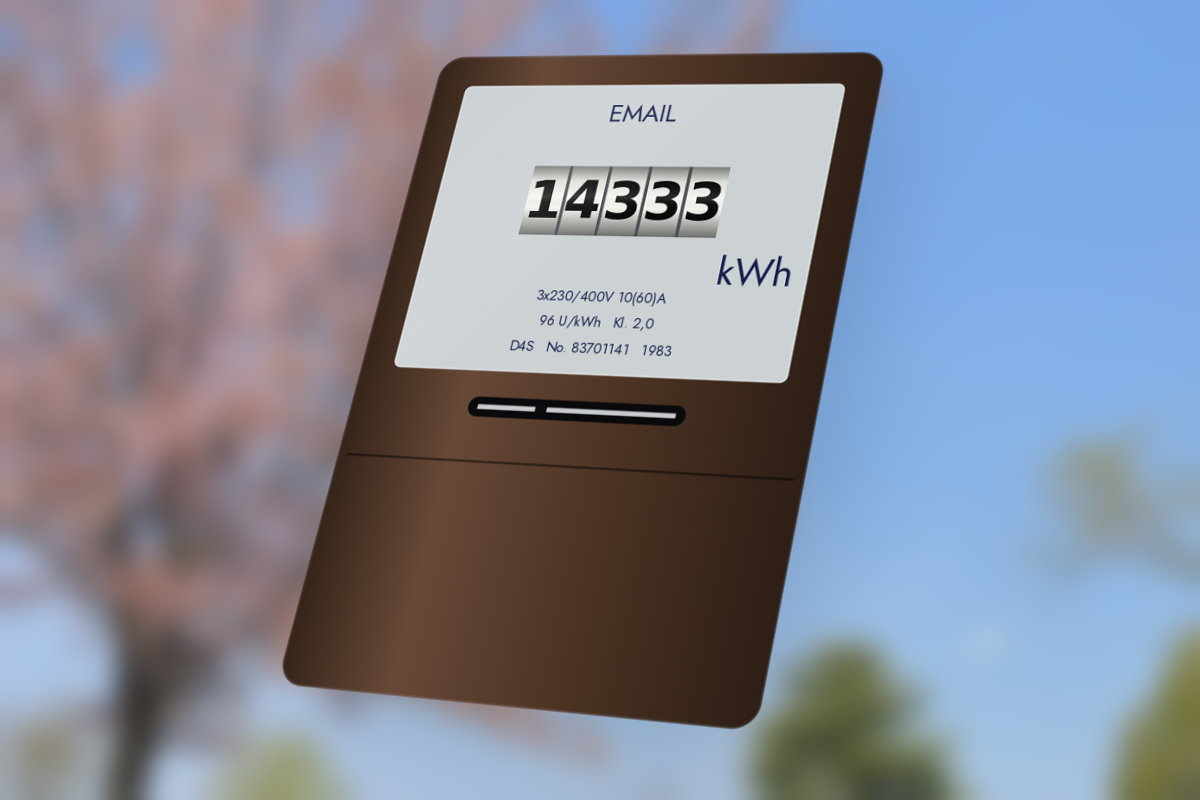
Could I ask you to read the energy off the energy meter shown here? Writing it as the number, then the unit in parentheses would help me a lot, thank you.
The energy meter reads 14333 (kWh)
